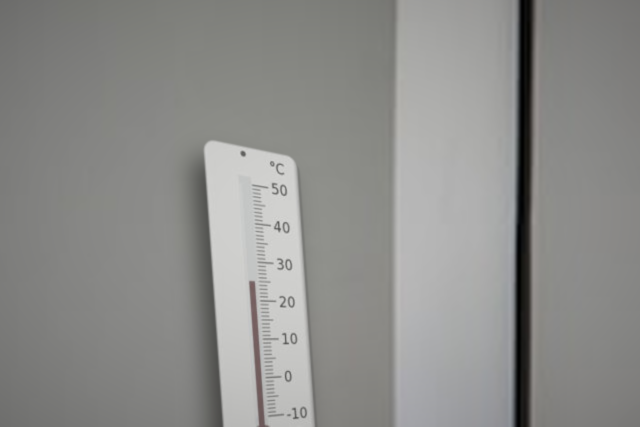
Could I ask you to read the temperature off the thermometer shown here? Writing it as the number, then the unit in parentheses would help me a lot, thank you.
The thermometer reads 25 (°C)
